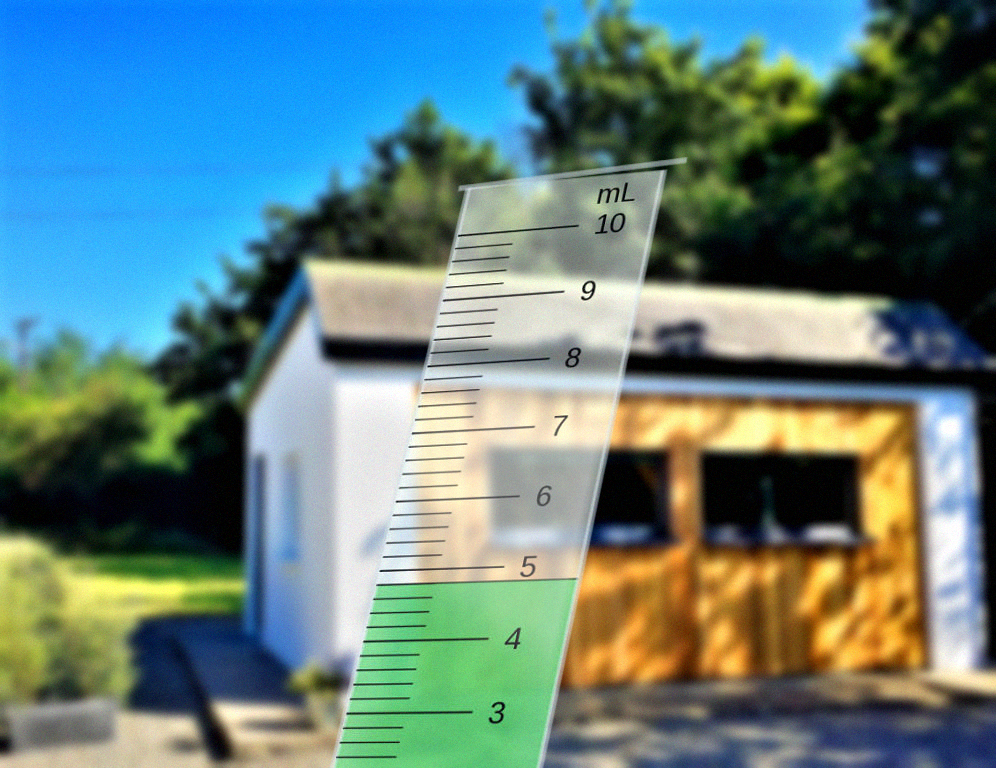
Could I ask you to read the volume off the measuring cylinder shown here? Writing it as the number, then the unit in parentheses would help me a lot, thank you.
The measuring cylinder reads 4.8 (mL)
